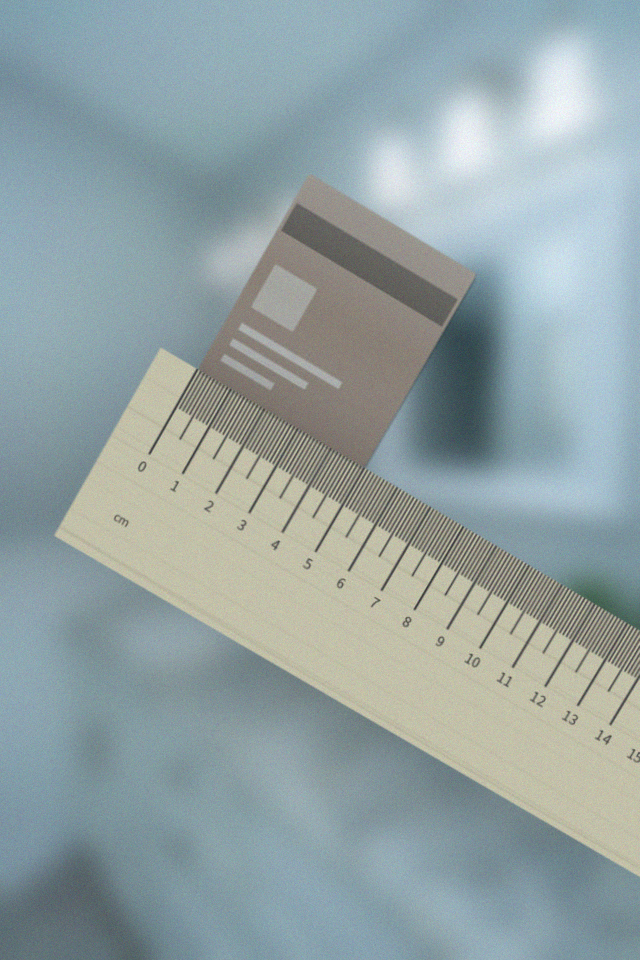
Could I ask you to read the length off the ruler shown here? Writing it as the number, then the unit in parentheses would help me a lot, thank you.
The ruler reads 5 (cm)
